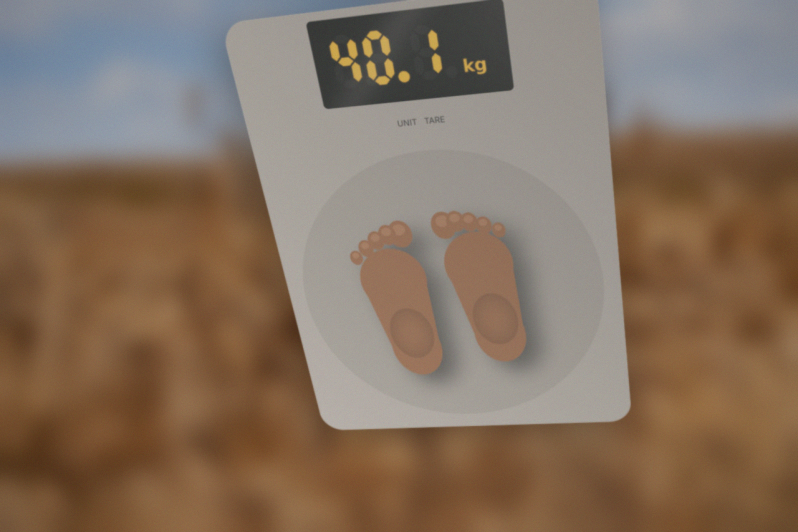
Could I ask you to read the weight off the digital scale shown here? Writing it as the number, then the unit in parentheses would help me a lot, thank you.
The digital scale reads 40.1 (kg)
